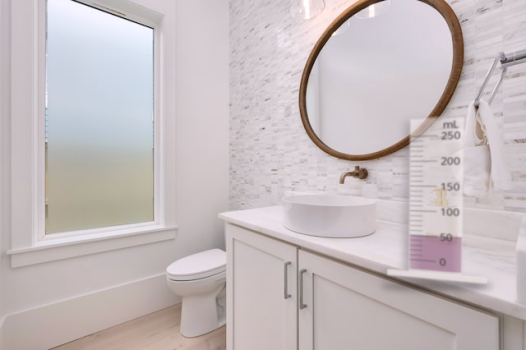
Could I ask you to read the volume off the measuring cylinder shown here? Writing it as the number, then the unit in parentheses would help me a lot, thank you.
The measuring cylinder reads 50 (mL)
